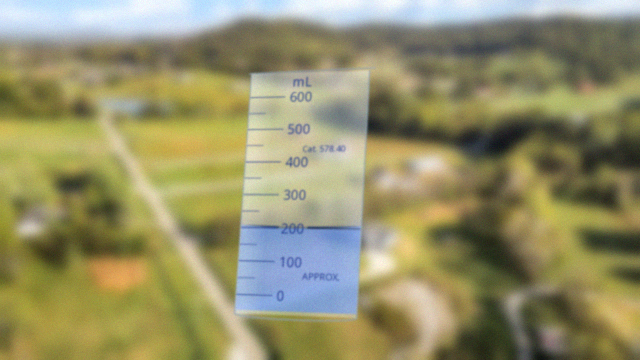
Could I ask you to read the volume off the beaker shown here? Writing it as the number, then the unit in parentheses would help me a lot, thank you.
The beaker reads 200 (mL)
